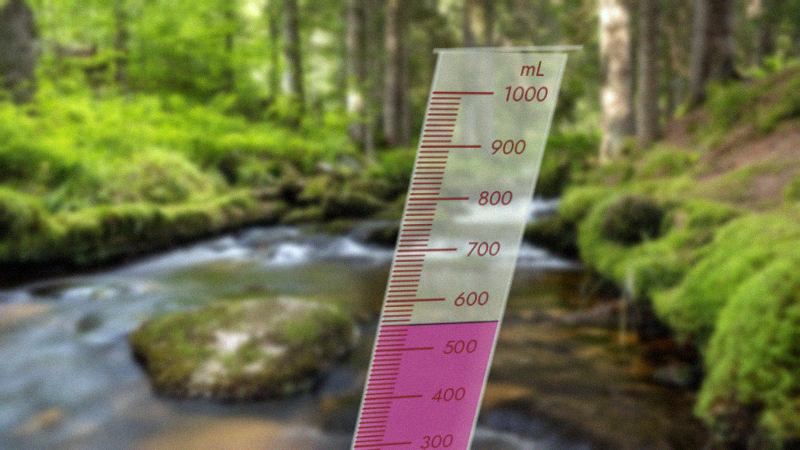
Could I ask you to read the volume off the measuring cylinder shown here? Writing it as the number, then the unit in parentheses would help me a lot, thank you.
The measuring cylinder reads 550 (mL)
